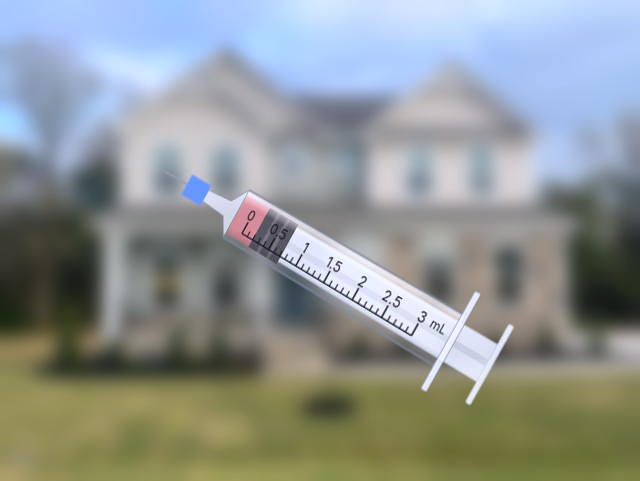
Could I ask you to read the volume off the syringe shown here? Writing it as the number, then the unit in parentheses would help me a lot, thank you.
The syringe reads 0.2 (mL)
